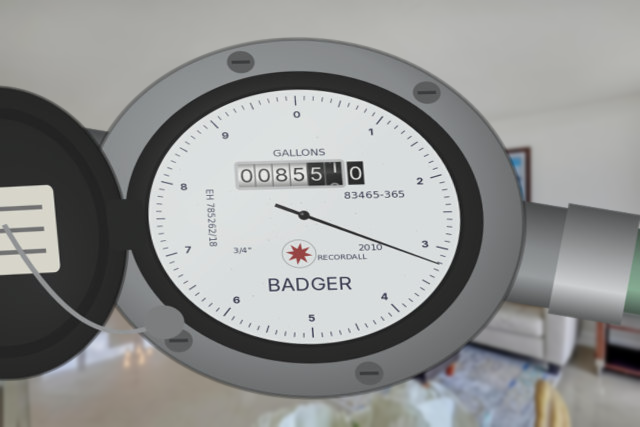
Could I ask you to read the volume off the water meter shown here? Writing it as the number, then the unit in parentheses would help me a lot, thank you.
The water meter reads 85513.2 (gal)
